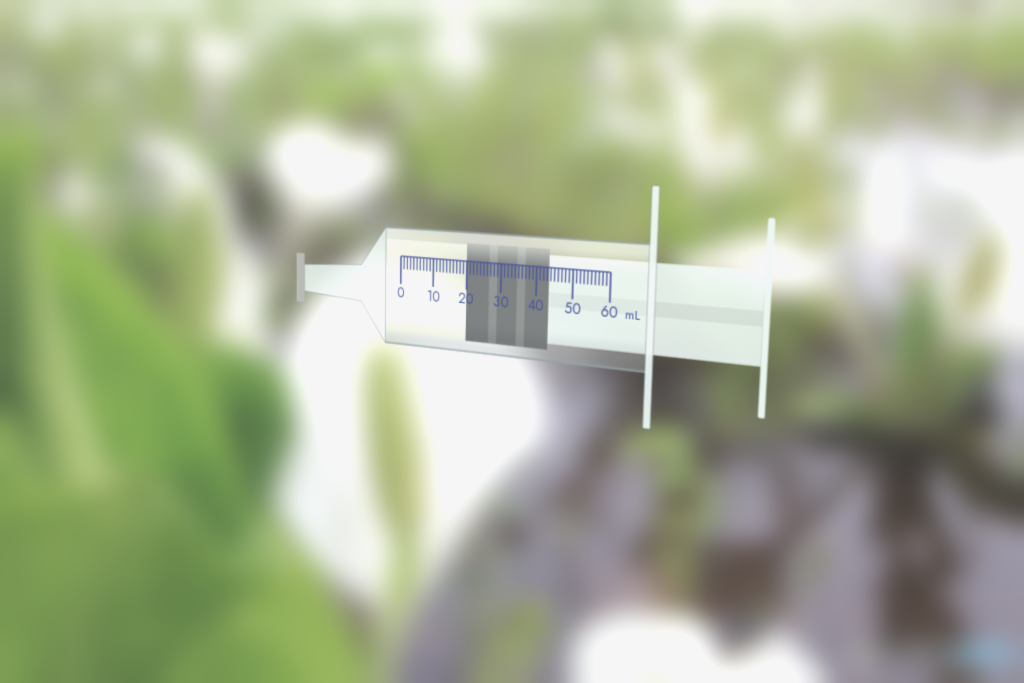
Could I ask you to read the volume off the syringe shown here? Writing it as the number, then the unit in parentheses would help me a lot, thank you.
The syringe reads 20 (mL)
